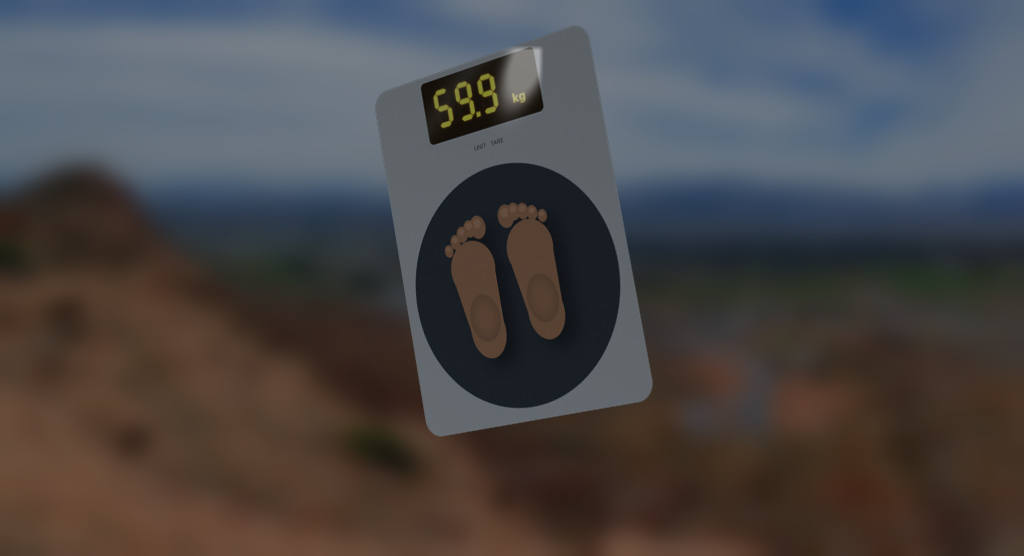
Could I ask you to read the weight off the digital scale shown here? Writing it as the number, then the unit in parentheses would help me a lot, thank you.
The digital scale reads 59.9 (kg)
